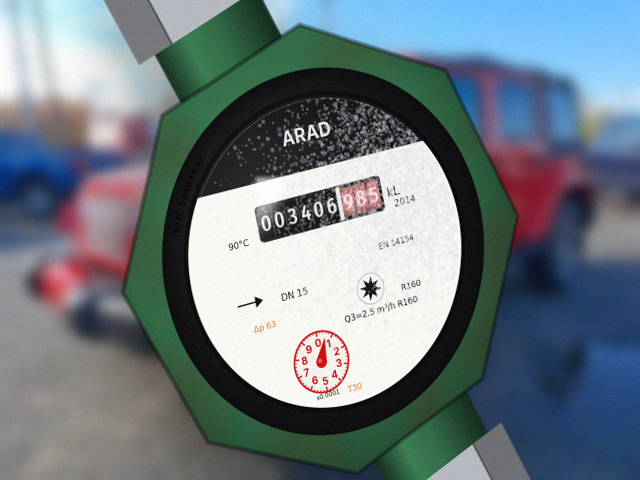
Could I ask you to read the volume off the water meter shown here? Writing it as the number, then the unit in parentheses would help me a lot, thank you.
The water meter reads 3406.9850 (kL)
